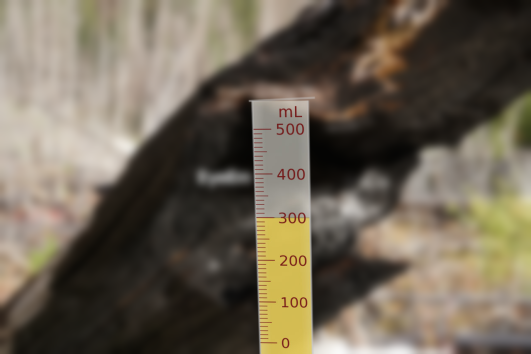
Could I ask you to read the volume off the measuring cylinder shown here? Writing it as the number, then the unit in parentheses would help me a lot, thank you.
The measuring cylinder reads 300 (mL)
